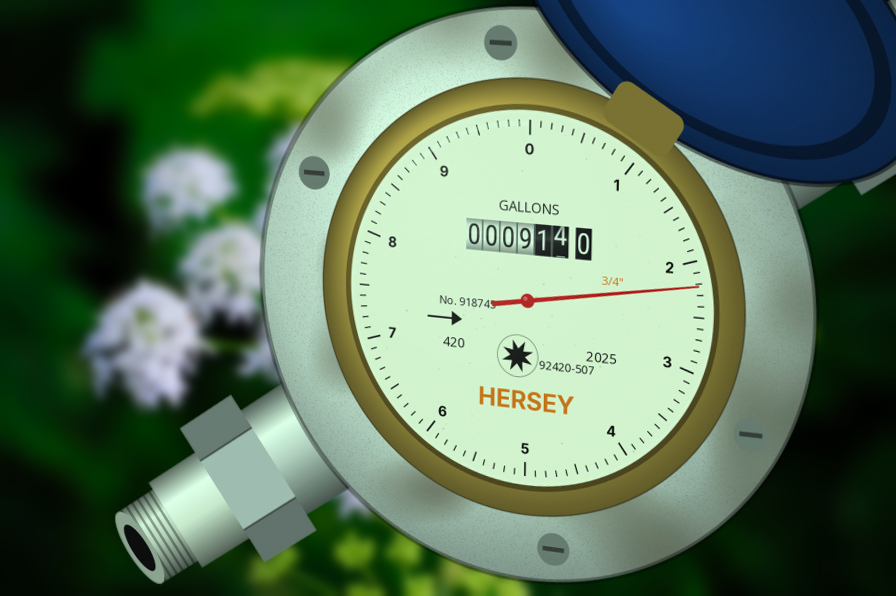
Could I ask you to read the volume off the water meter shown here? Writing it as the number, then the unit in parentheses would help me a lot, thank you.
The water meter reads 9142.2 (gal)
